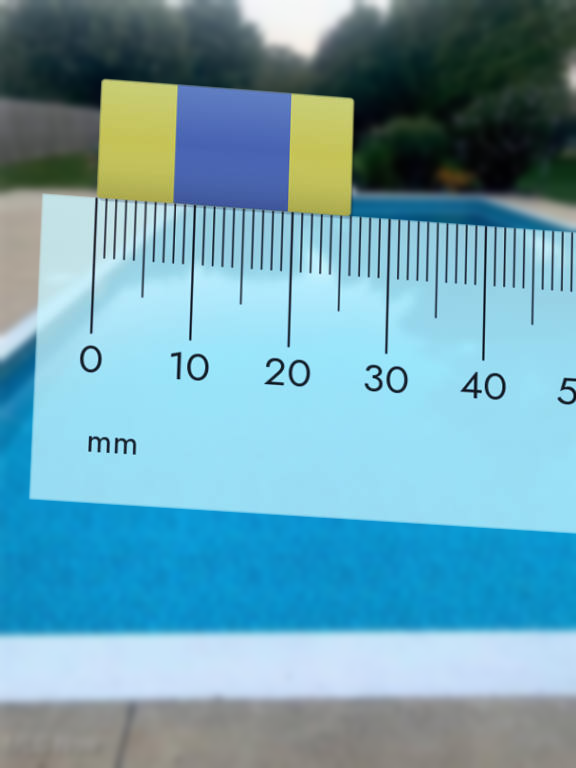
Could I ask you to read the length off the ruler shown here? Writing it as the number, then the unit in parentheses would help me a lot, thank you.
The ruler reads 26 (mm)
